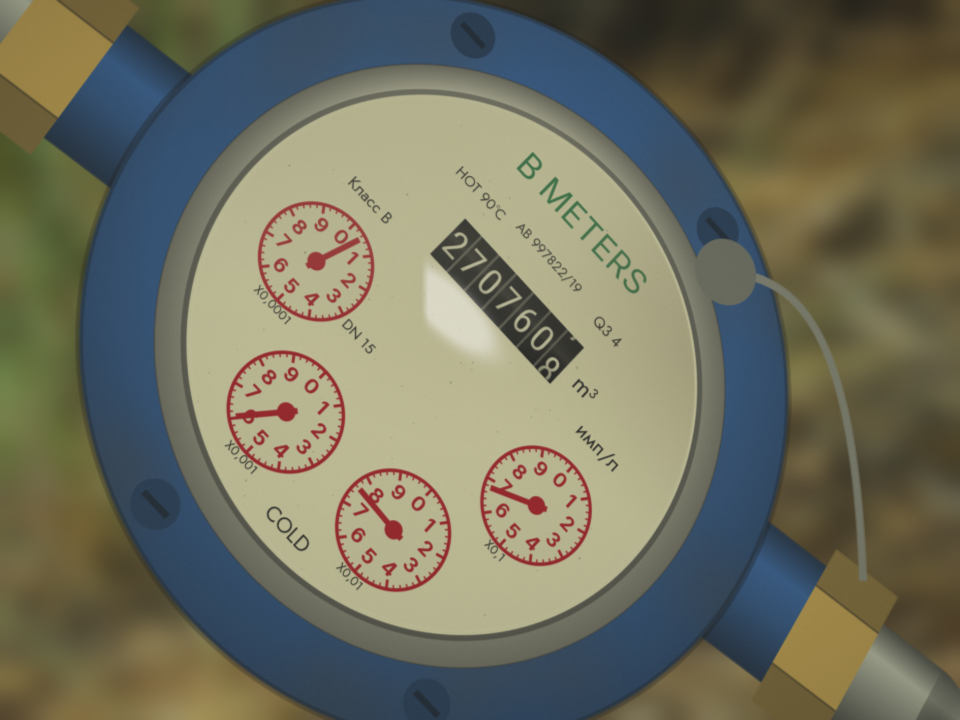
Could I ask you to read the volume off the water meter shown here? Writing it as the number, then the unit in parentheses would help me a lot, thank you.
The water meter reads 2707607.6760 (m³)
